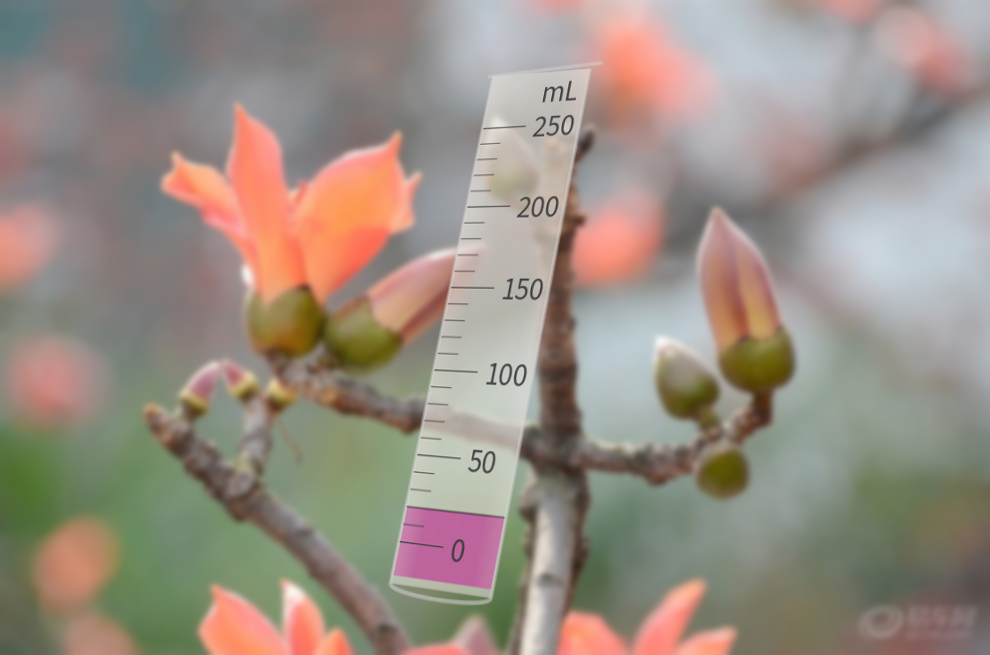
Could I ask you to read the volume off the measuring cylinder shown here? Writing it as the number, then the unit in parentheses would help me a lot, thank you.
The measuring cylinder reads 20 (mL)
